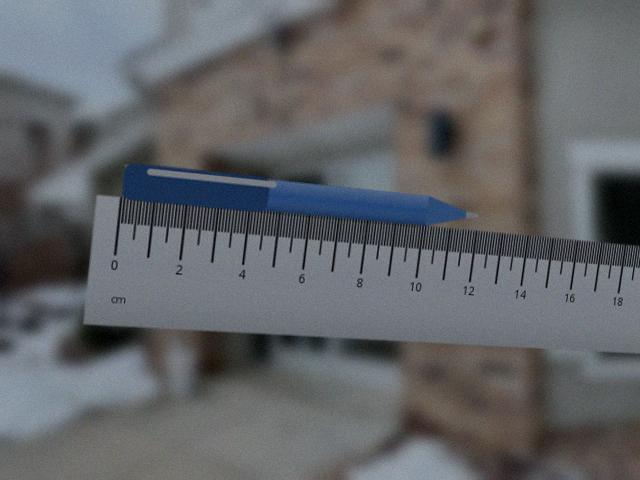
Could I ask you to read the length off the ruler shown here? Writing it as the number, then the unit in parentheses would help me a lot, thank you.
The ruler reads 12 (cm)
